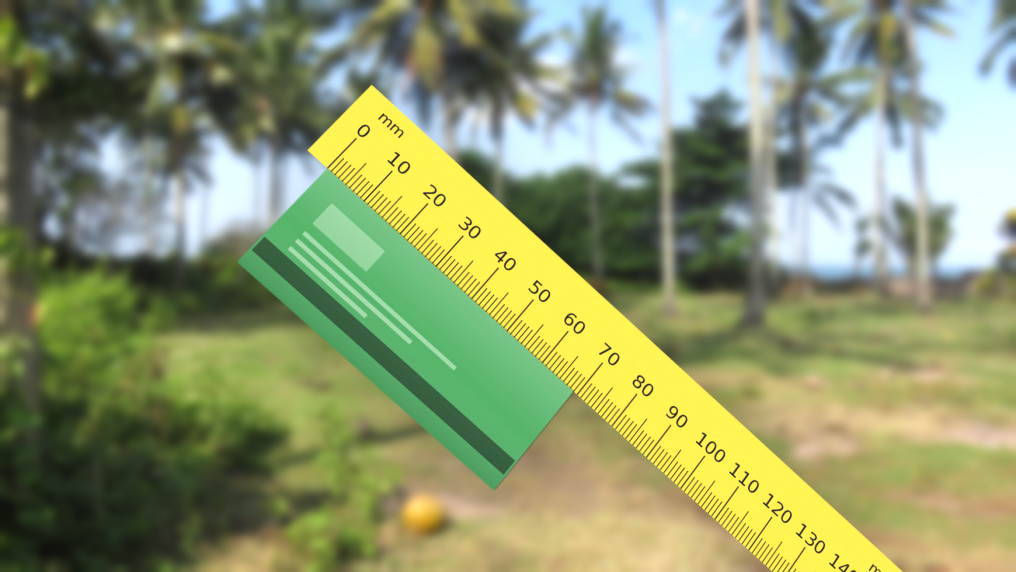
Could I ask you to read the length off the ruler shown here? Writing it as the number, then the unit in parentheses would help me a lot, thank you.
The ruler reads 69 (mm)
